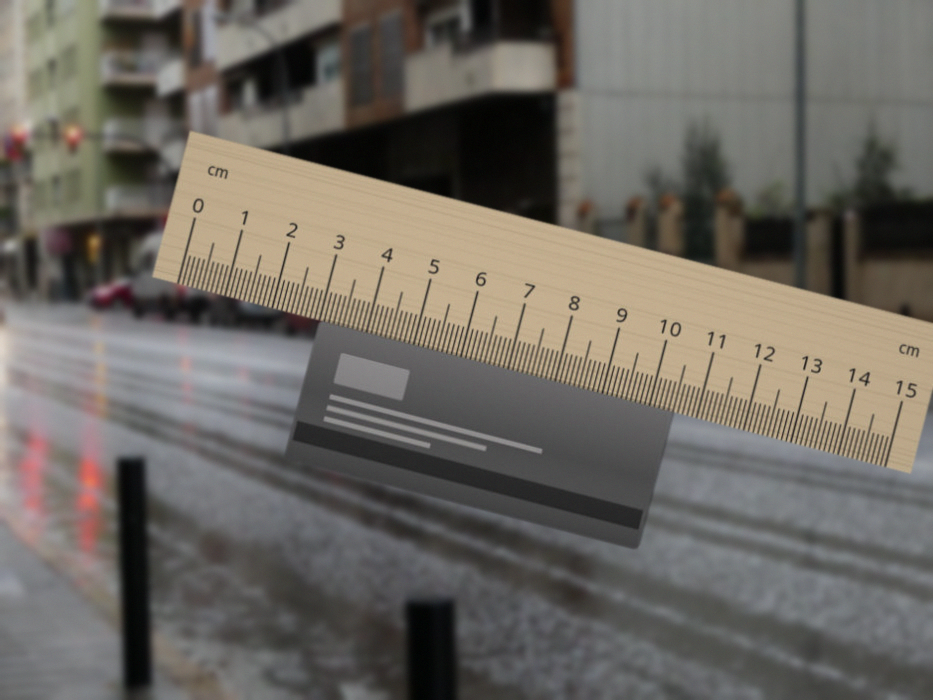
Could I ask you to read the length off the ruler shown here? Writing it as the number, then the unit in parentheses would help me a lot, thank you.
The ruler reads 7.5 (cm)
